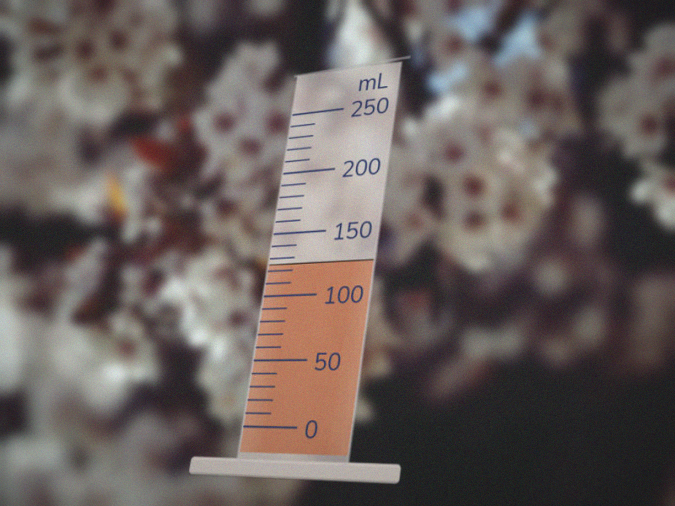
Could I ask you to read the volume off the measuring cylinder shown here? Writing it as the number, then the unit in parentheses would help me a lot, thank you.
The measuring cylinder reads 125 (mL)
